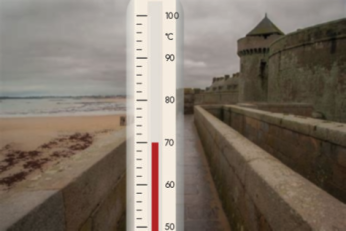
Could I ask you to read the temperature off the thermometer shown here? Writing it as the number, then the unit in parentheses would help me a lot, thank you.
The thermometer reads 70 (°C)
